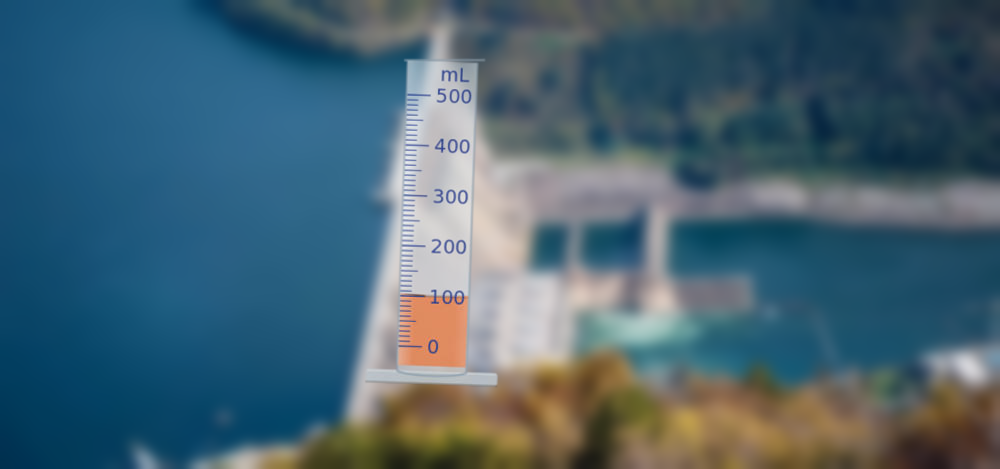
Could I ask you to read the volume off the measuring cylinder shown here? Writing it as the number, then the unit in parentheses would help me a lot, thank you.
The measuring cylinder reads 100 (mL)
